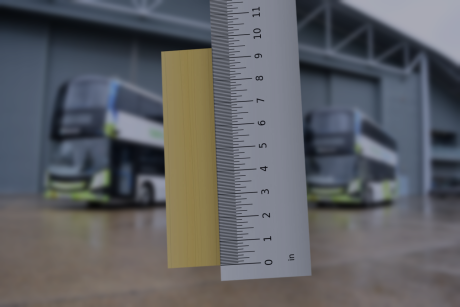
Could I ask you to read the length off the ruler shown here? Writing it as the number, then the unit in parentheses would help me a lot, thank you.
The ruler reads 9.5 (in)
